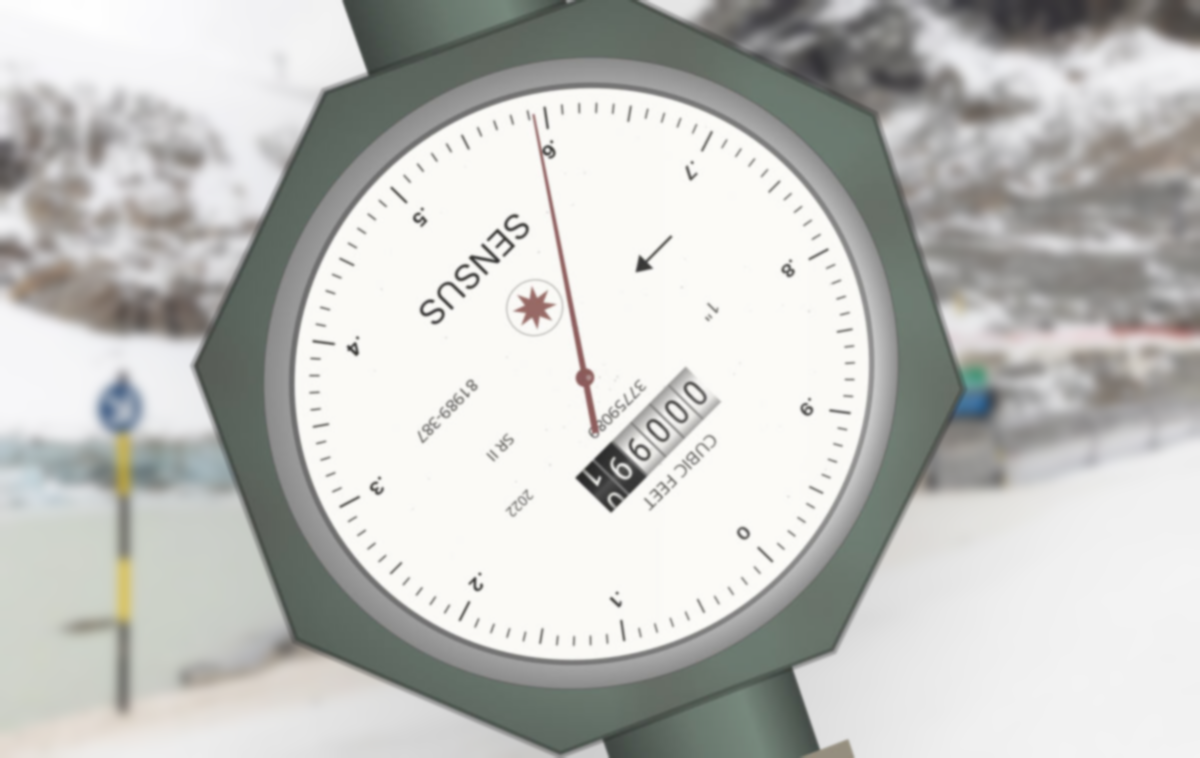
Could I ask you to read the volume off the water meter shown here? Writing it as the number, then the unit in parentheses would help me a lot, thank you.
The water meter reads 990.59 (ft³)
